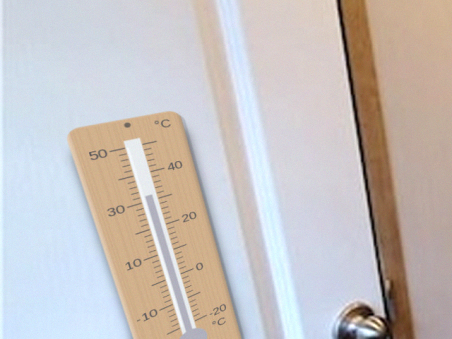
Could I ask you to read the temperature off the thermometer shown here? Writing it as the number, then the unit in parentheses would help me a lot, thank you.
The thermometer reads 32 (°C)
